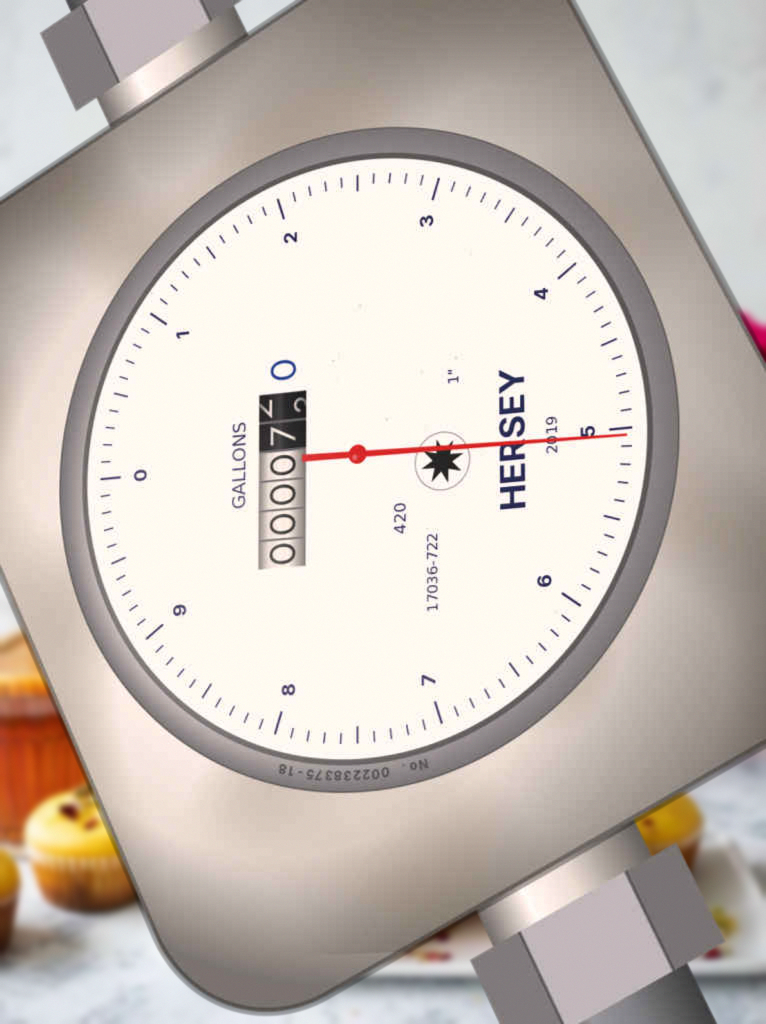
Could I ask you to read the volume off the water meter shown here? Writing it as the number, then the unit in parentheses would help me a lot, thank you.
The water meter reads 725.0 (gal)
